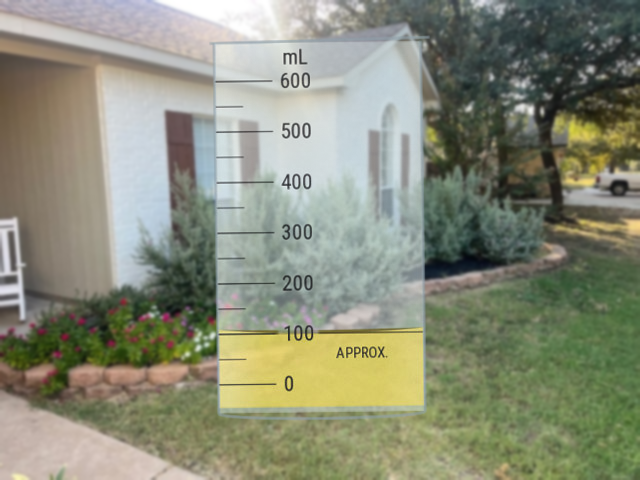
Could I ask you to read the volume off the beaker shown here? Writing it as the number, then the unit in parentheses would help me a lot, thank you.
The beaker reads 100 (mL)
